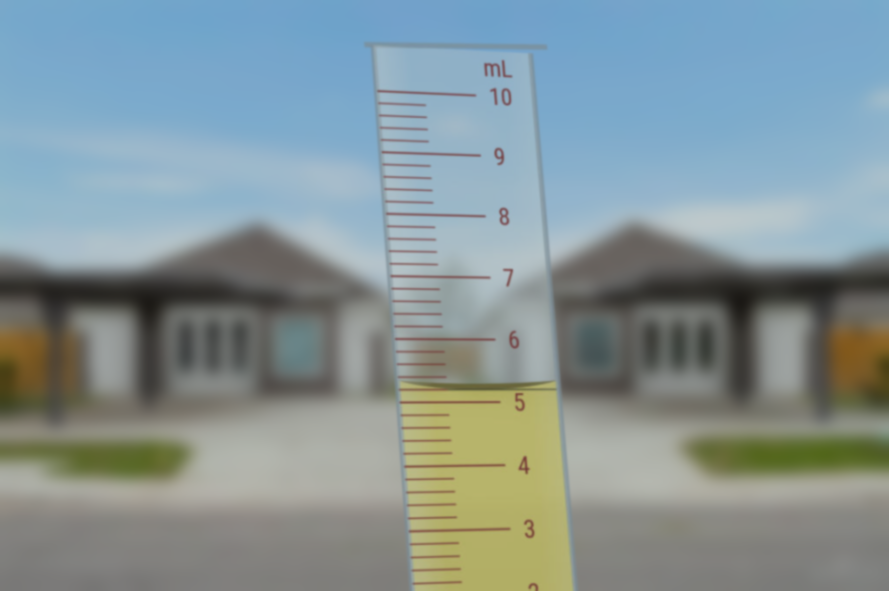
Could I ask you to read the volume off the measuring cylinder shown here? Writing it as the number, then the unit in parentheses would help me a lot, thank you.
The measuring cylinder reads 5.2 (mL)
